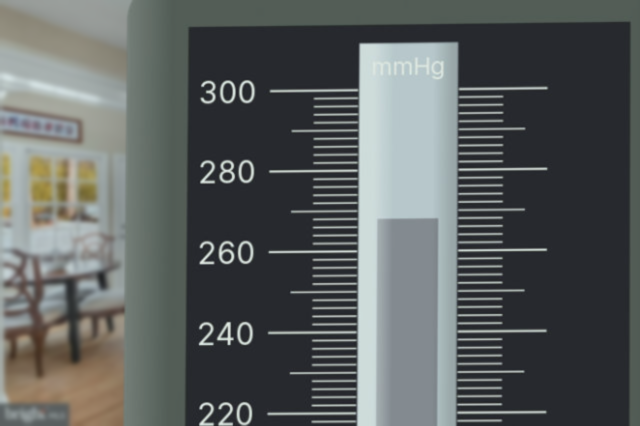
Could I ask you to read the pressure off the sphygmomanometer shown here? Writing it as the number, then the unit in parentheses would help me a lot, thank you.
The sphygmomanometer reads 268 (mmHg)
